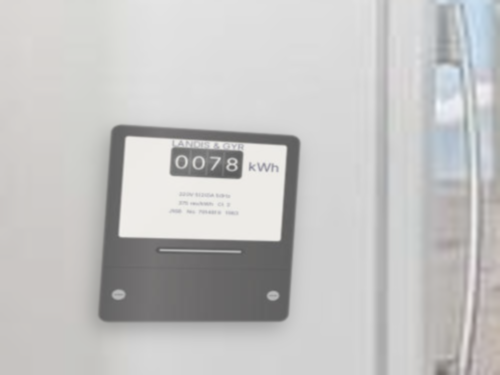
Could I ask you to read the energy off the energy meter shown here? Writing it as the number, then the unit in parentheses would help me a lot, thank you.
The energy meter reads 78 (kWh)
